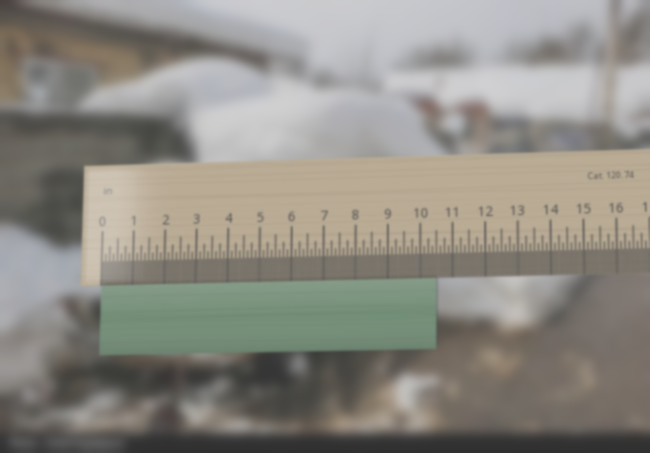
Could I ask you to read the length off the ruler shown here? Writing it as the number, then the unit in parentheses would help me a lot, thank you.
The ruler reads 10.5 (in)
